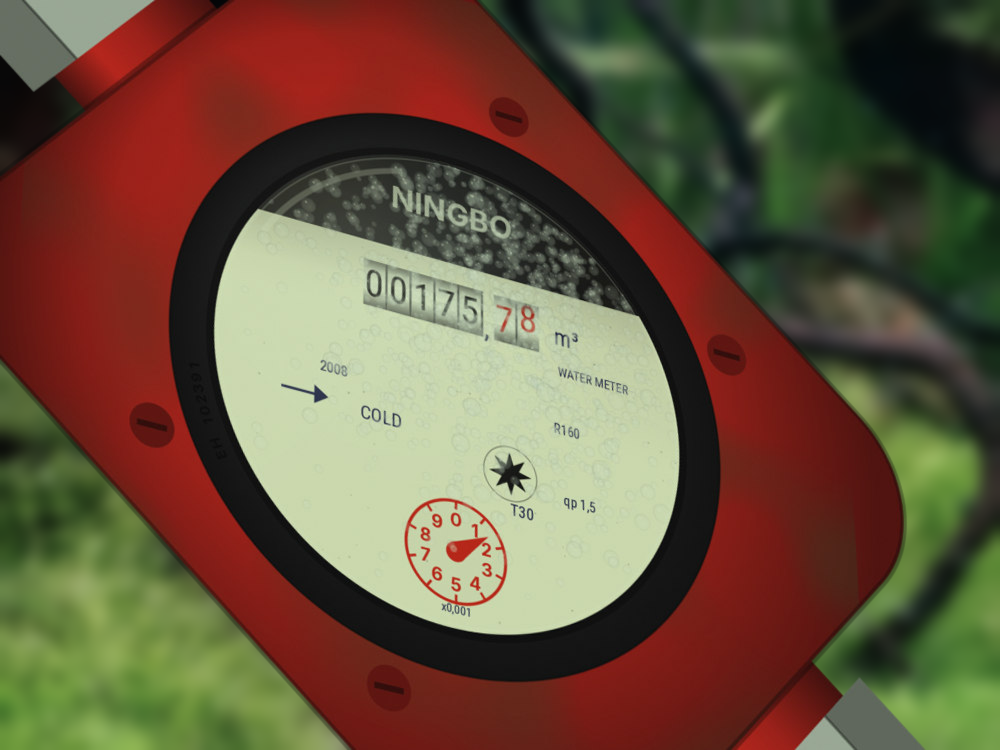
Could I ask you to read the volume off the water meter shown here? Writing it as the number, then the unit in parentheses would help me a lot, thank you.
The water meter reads 175.781 (m³)
